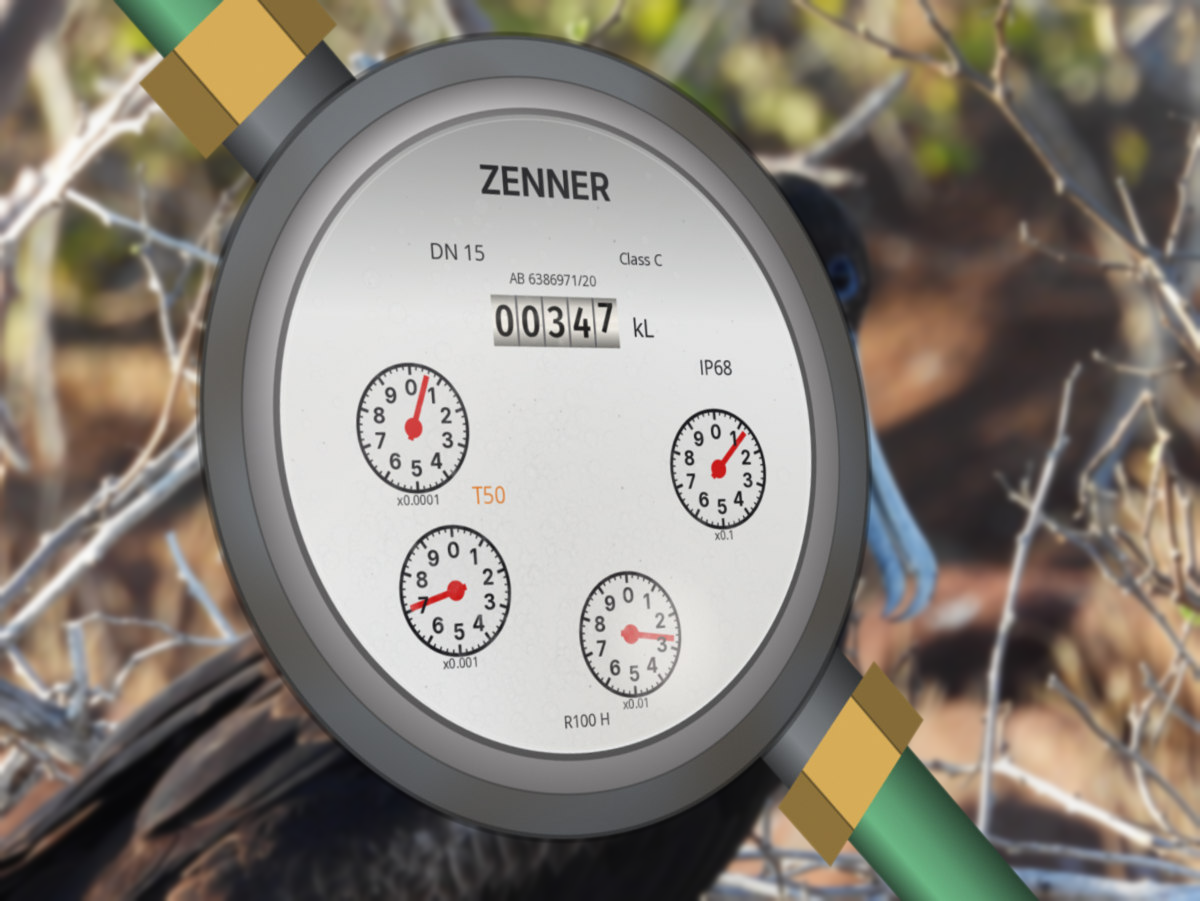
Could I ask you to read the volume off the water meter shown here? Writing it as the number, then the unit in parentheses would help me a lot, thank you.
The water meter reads 347.1270 (kL)
